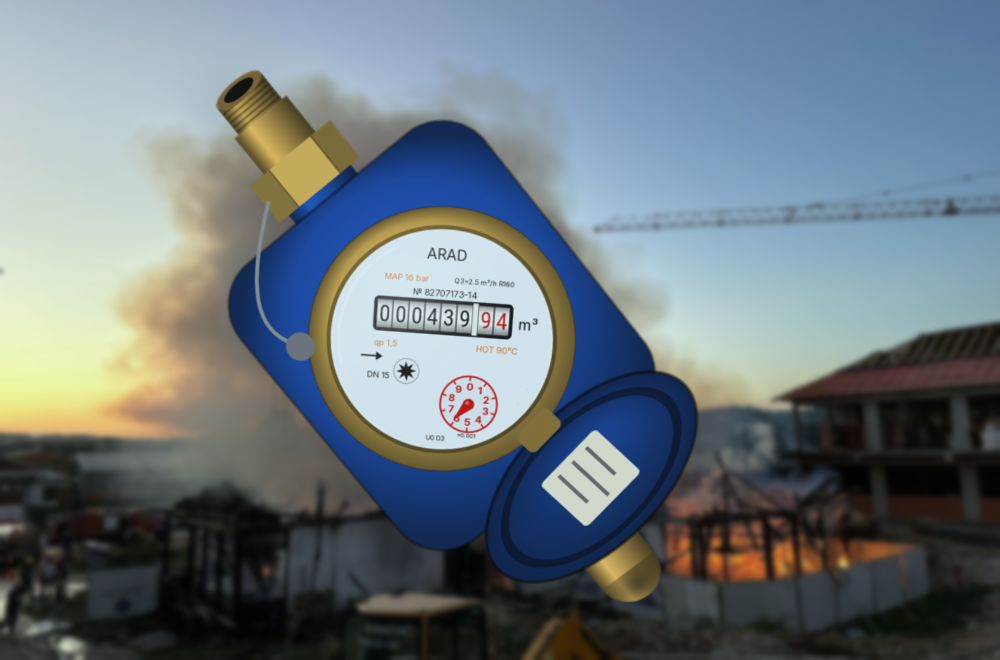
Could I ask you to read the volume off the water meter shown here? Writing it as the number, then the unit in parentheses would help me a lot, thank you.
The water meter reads 439.946 (m³)
